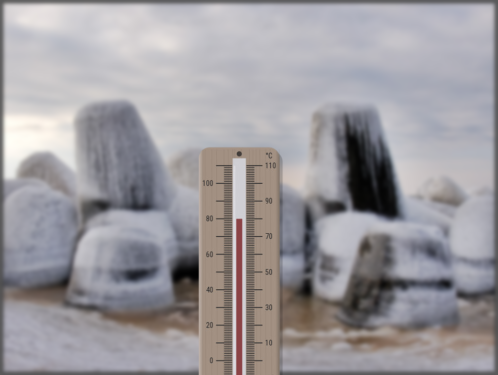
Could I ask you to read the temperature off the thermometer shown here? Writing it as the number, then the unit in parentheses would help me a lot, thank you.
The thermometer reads 80 (°C)
